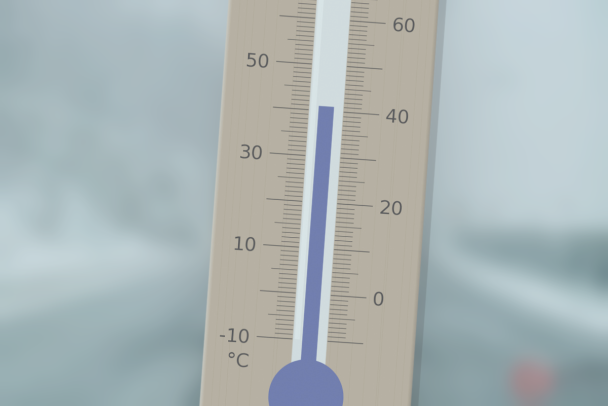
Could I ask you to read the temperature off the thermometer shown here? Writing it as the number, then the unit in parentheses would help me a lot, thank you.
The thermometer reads 41 (°C)
